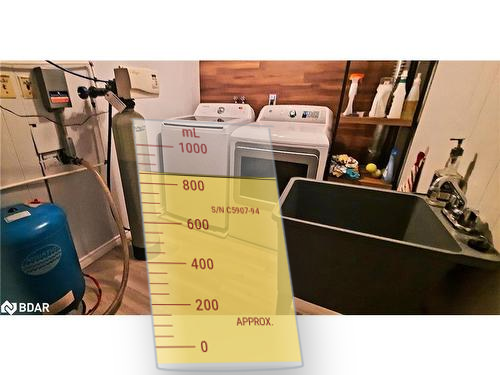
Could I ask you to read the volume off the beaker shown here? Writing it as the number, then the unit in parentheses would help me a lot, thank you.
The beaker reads 850 (mL)
